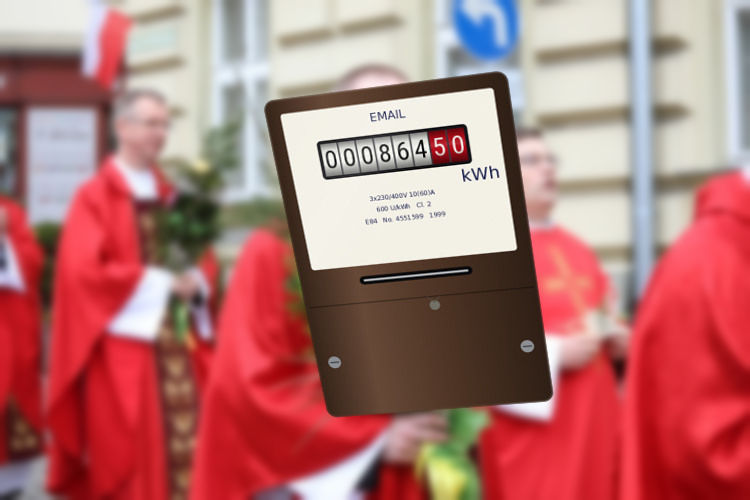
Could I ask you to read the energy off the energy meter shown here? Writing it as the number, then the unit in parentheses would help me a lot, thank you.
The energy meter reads 864.50 (kWh)
